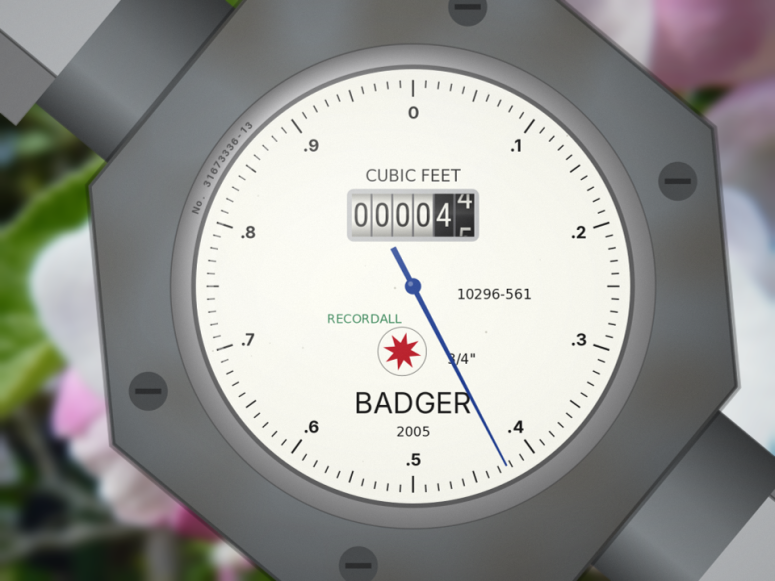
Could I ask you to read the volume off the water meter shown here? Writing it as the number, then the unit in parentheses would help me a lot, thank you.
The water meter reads 44.42 (ft³)
